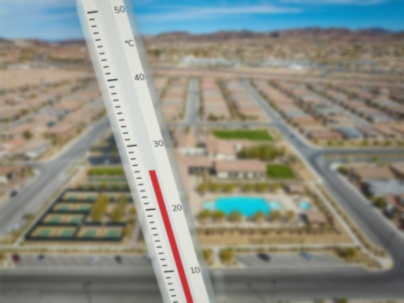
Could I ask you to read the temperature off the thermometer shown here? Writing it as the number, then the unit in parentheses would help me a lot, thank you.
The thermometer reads 26 (°C)
